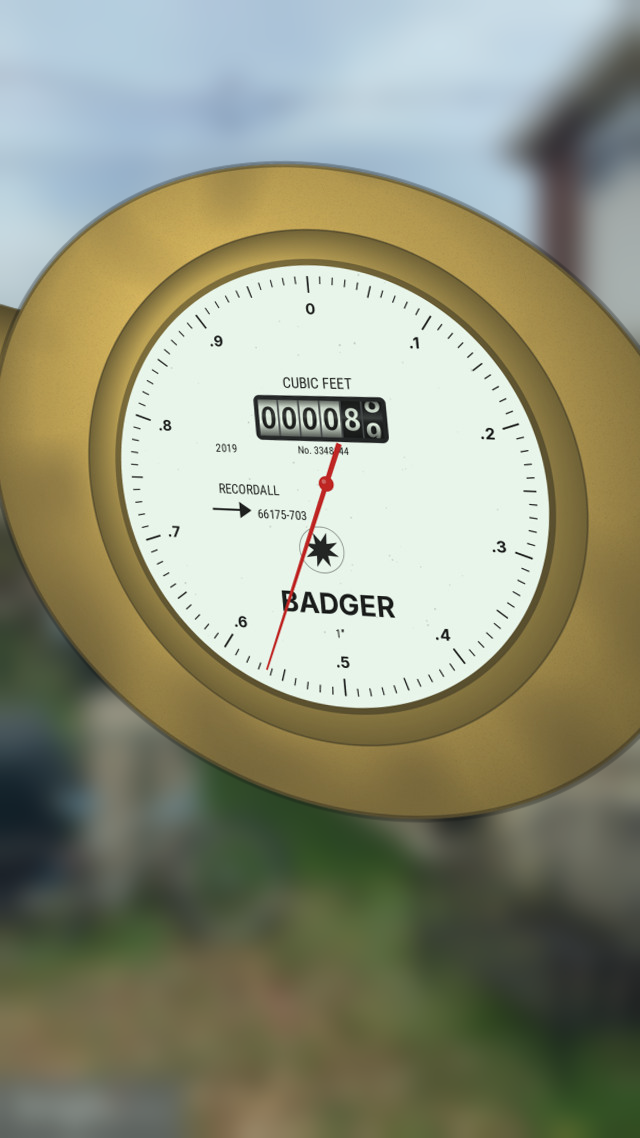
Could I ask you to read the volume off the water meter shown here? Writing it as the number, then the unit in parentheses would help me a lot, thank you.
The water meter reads 88.56 (ft³)
